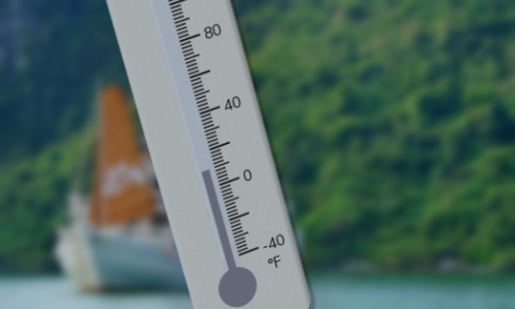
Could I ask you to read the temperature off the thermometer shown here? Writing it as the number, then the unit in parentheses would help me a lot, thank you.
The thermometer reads 10 (°F)
